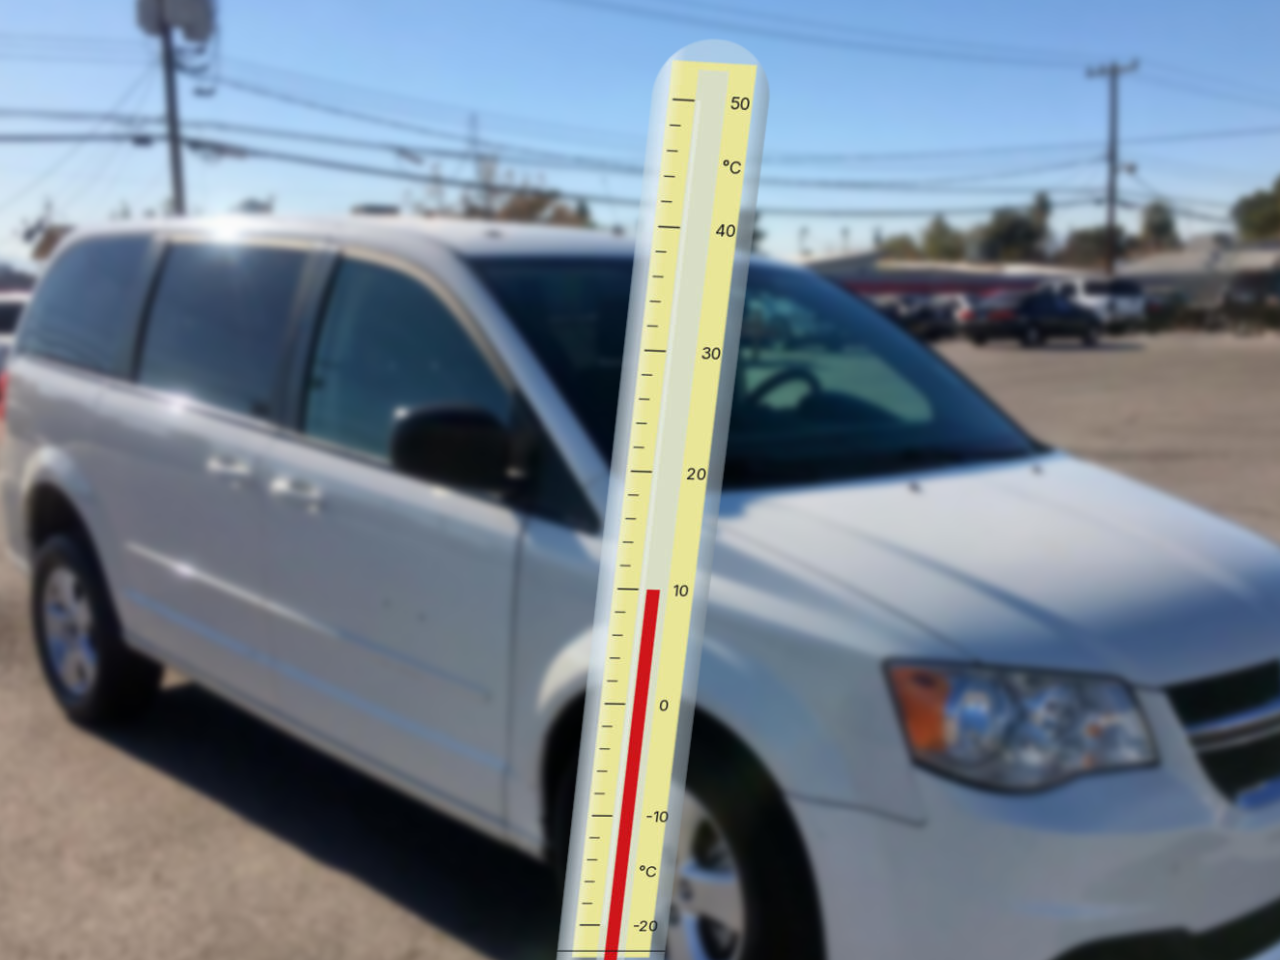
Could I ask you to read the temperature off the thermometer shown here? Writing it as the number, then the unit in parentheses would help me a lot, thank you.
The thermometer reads 10 (°C)
